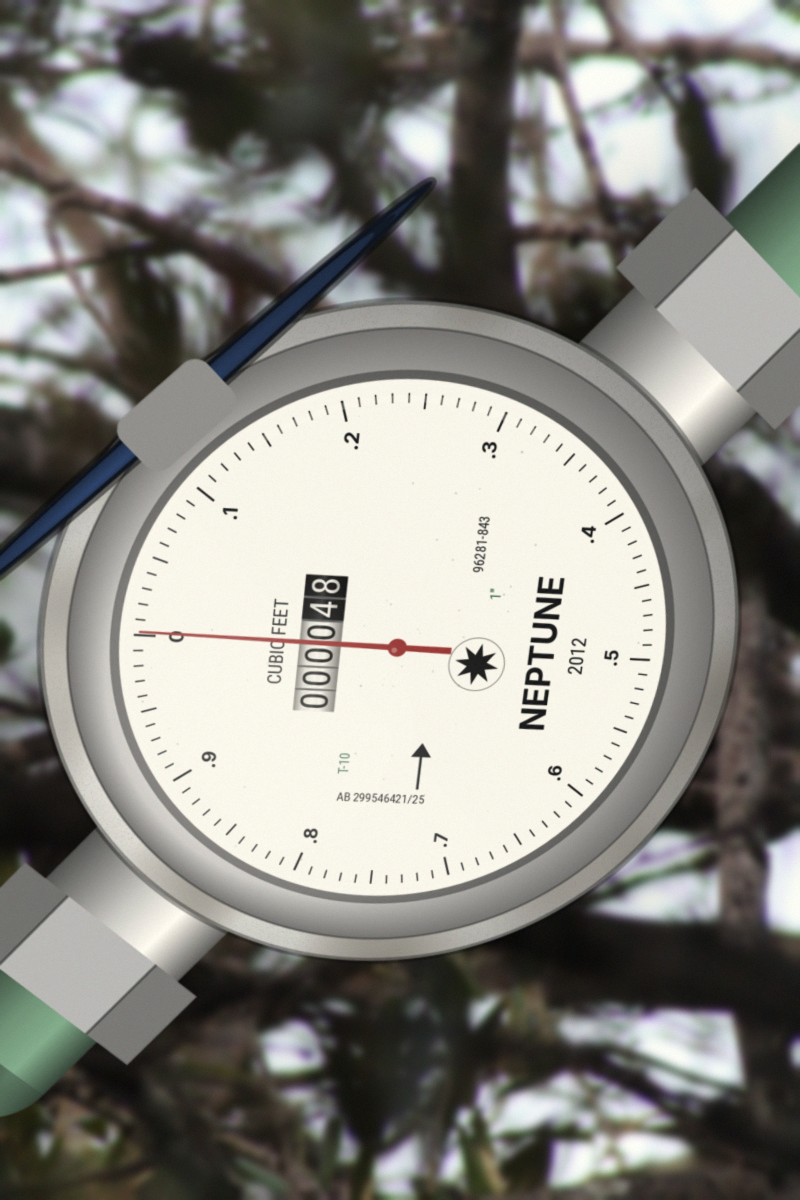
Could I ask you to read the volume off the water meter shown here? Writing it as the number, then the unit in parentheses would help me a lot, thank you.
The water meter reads 48.00 (ft³)
